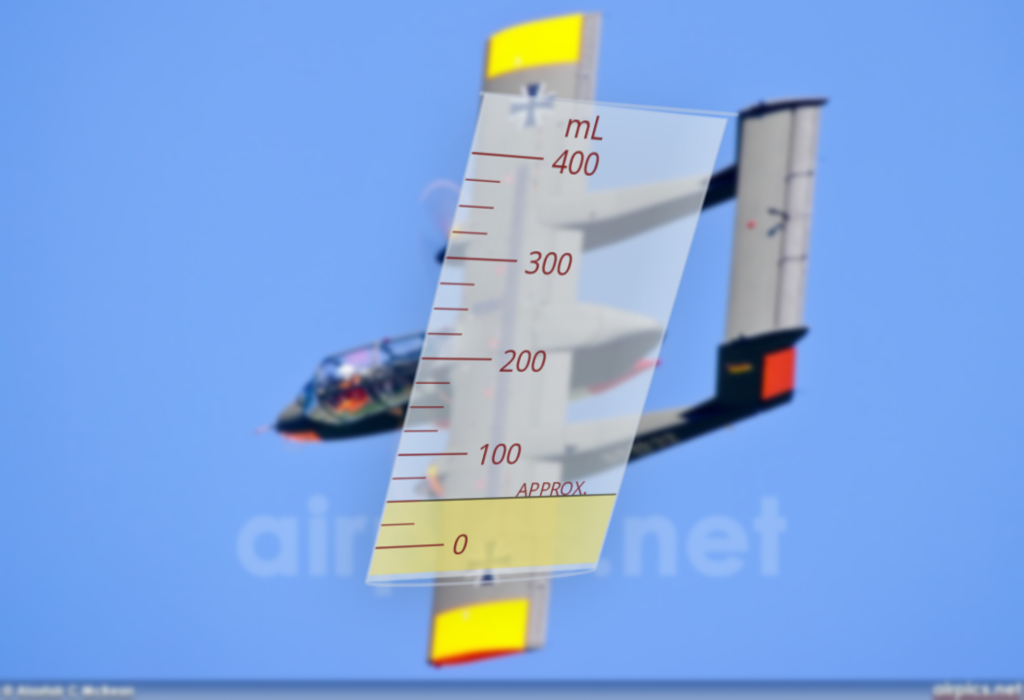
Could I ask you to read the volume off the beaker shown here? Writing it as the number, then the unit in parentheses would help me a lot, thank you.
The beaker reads 50 (mL)
